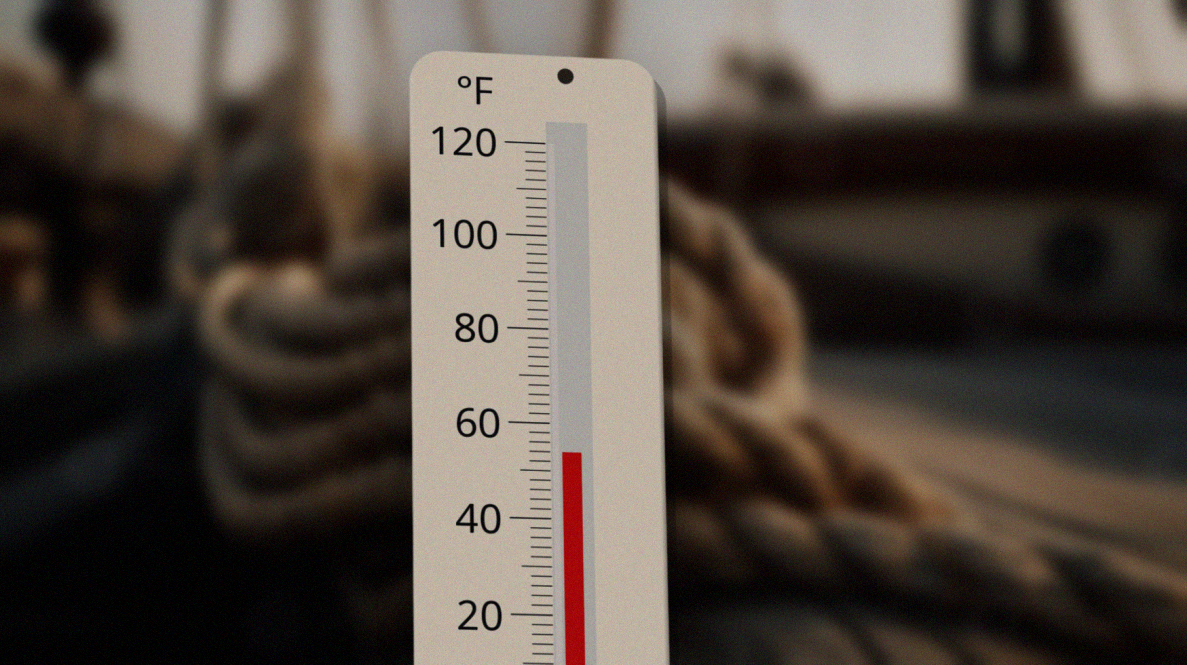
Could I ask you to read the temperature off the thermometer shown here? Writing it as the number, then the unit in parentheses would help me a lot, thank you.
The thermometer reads 54 (°F)
